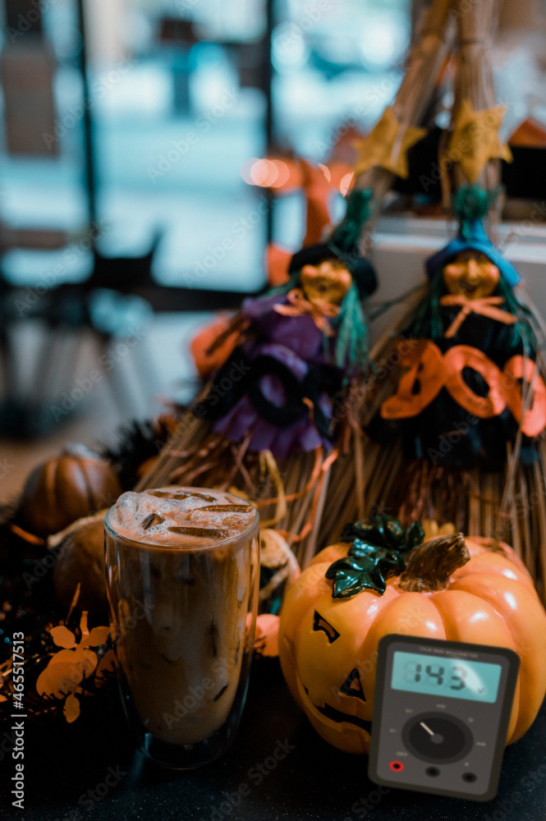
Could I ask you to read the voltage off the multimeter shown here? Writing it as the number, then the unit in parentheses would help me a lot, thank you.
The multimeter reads 143 (V)
